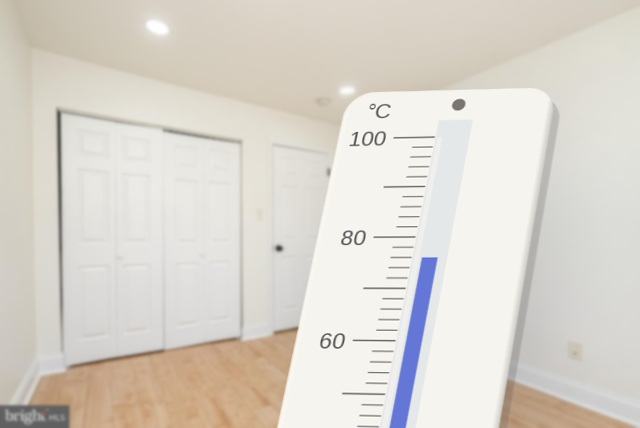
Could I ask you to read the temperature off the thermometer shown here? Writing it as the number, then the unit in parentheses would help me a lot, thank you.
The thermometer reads 76 (°C)
